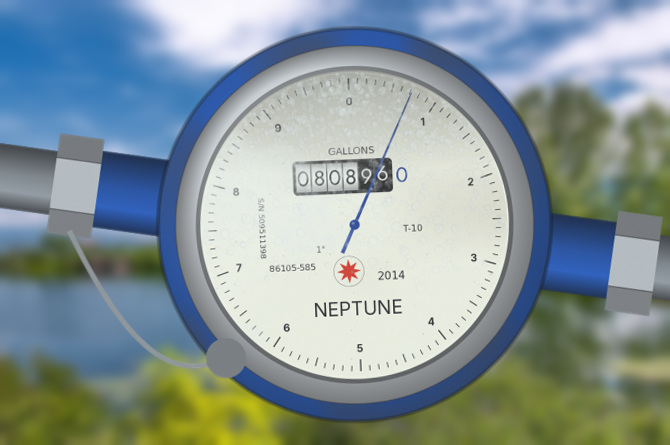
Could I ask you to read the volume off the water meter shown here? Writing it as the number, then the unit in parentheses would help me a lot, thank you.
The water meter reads 808960.7 (gal)
